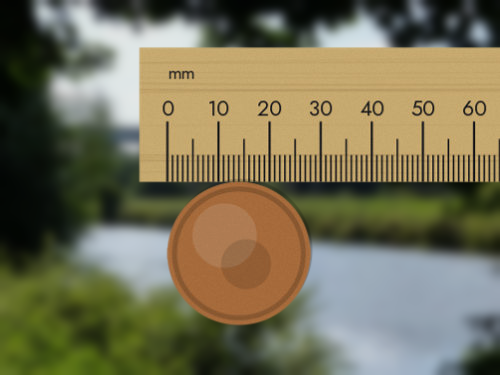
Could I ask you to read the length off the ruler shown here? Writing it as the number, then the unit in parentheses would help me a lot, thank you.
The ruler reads 28 (mm)
